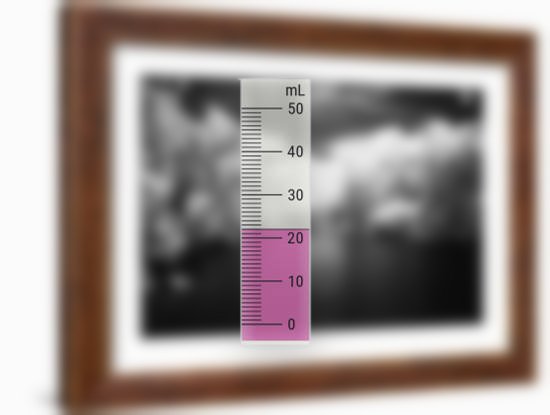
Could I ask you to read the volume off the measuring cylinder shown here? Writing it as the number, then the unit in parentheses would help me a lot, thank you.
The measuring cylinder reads 22 (mL)
